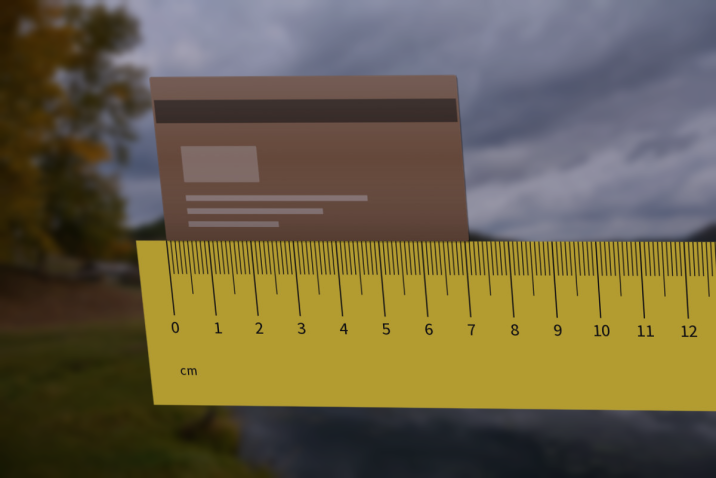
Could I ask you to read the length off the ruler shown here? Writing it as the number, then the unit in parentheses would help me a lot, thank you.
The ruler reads 7.1 (cm)
